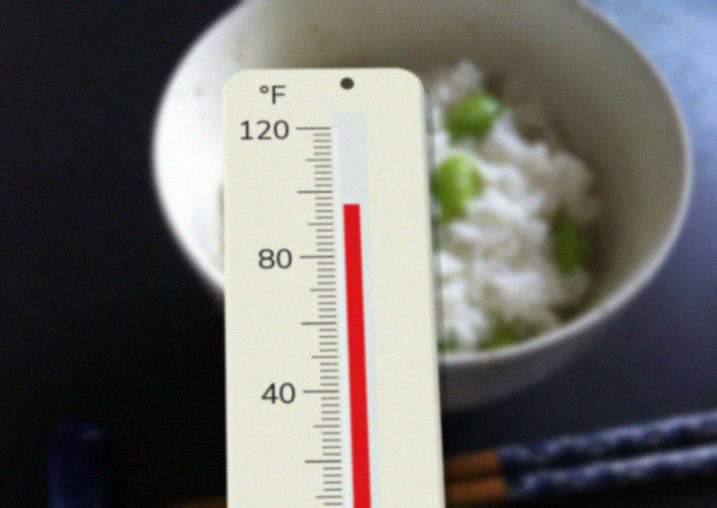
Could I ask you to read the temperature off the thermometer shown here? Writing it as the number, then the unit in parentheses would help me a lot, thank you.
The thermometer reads 96 (°F)
